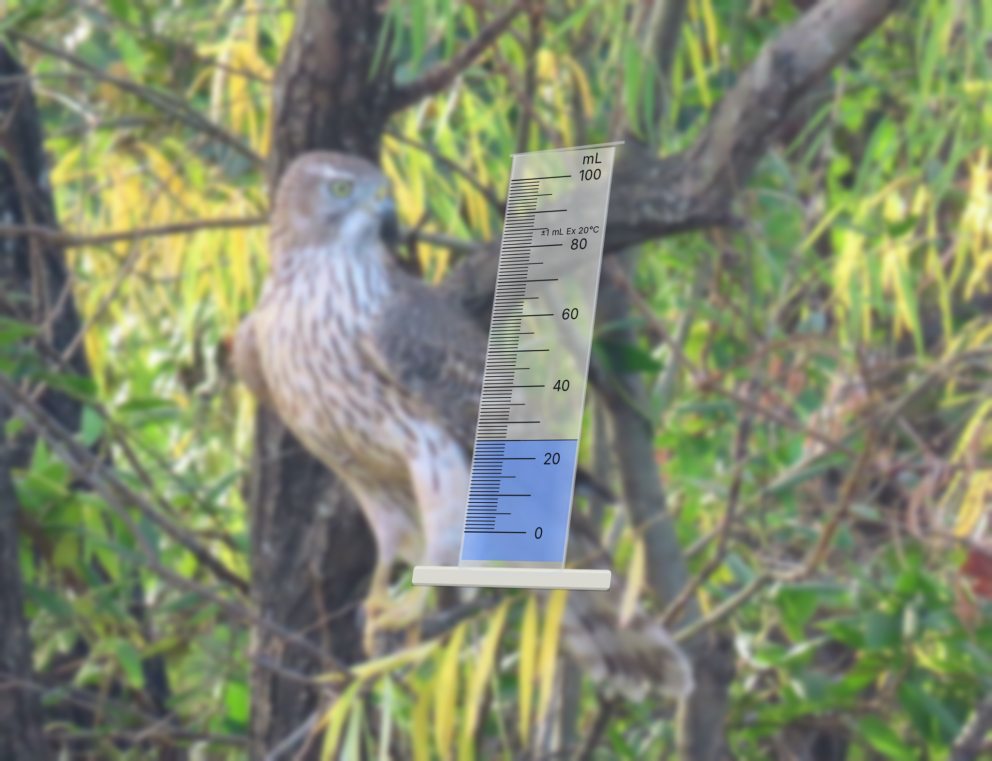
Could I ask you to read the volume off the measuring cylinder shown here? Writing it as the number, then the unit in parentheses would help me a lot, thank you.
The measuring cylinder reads 25 (mL)
